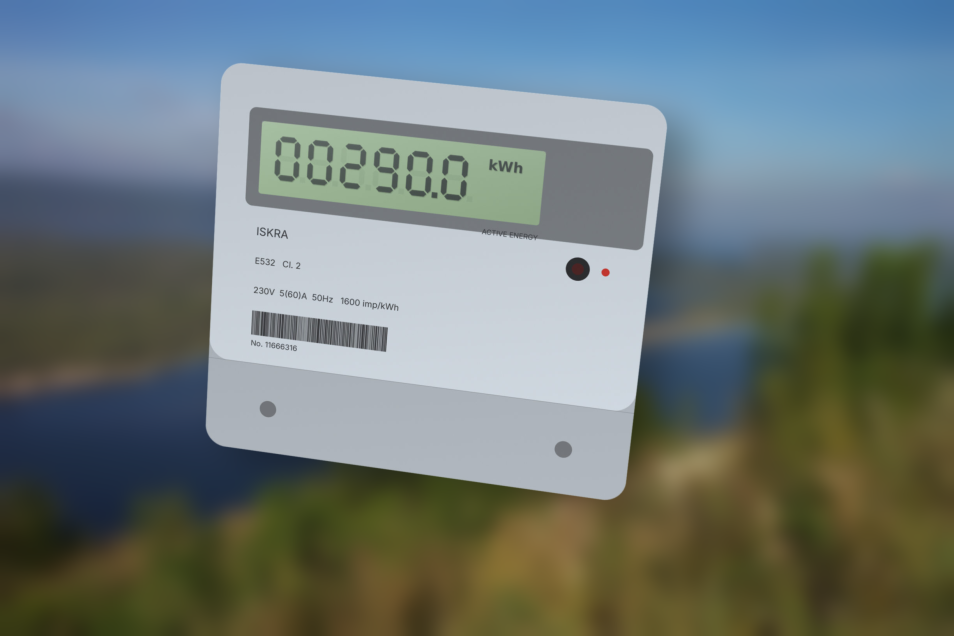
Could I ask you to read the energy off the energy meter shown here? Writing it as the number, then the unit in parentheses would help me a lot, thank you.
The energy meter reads 290.0 (kWh)
